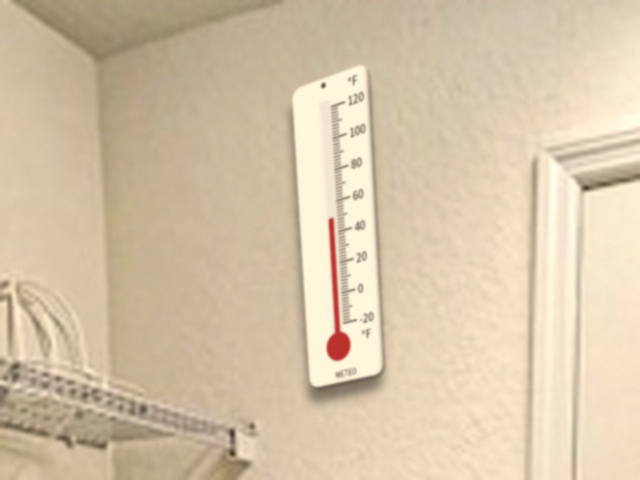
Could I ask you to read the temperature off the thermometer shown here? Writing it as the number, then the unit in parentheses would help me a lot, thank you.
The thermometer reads 50 (°F)
